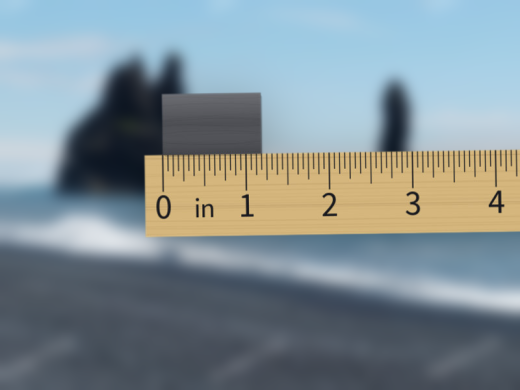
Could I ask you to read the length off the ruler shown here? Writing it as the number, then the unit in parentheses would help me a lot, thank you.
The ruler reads 1.1875 (in)
